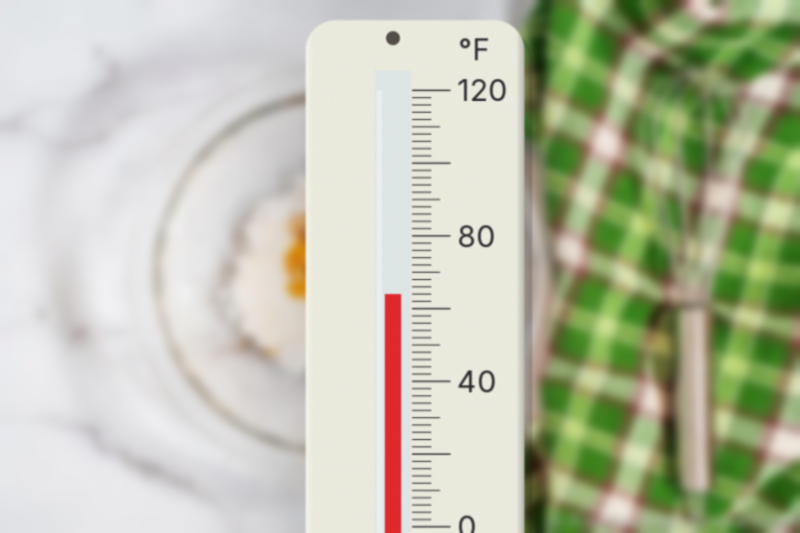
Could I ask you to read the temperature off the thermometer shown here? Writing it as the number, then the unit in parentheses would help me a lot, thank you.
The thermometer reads 64 (°F)
